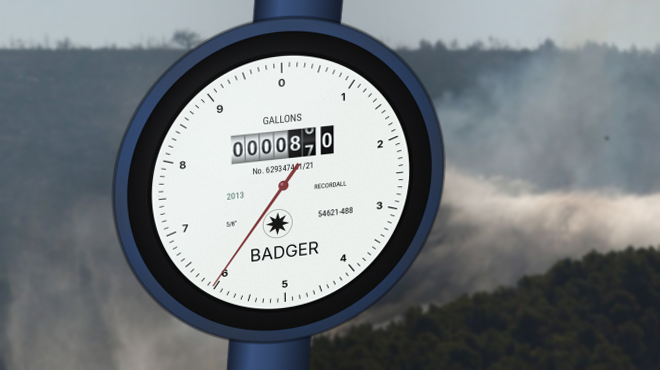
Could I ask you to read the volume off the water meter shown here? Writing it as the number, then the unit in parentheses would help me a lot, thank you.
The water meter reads 866.0 (gal)
